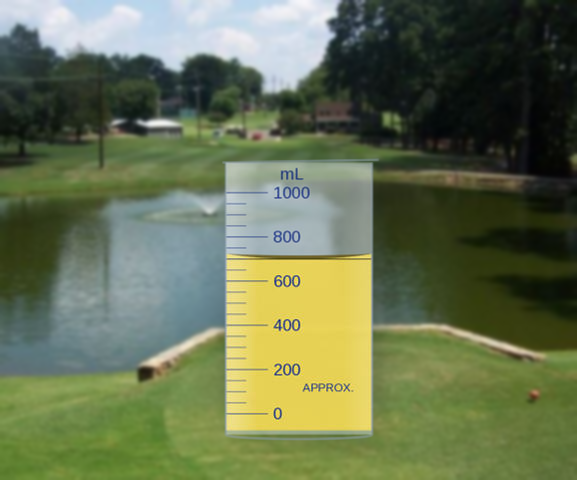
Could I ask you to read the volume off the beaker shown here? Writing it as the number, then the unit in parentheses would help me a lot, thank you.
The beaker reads 700 (mL)
